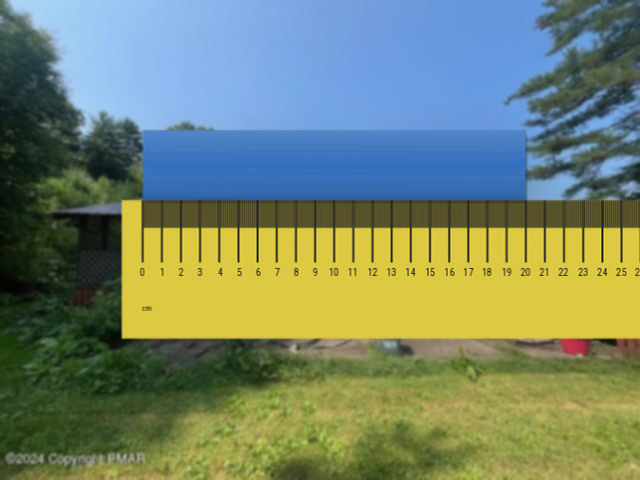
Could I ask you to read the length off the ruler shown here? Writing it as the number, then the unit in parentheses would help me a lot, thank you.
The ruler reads 20 (cm)
